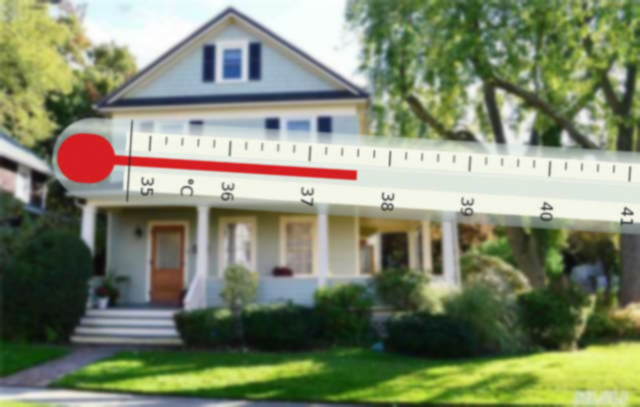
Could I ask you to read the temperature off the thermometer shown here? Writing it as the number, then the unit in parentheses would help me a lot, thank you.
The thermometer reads 37.6 (°C)
